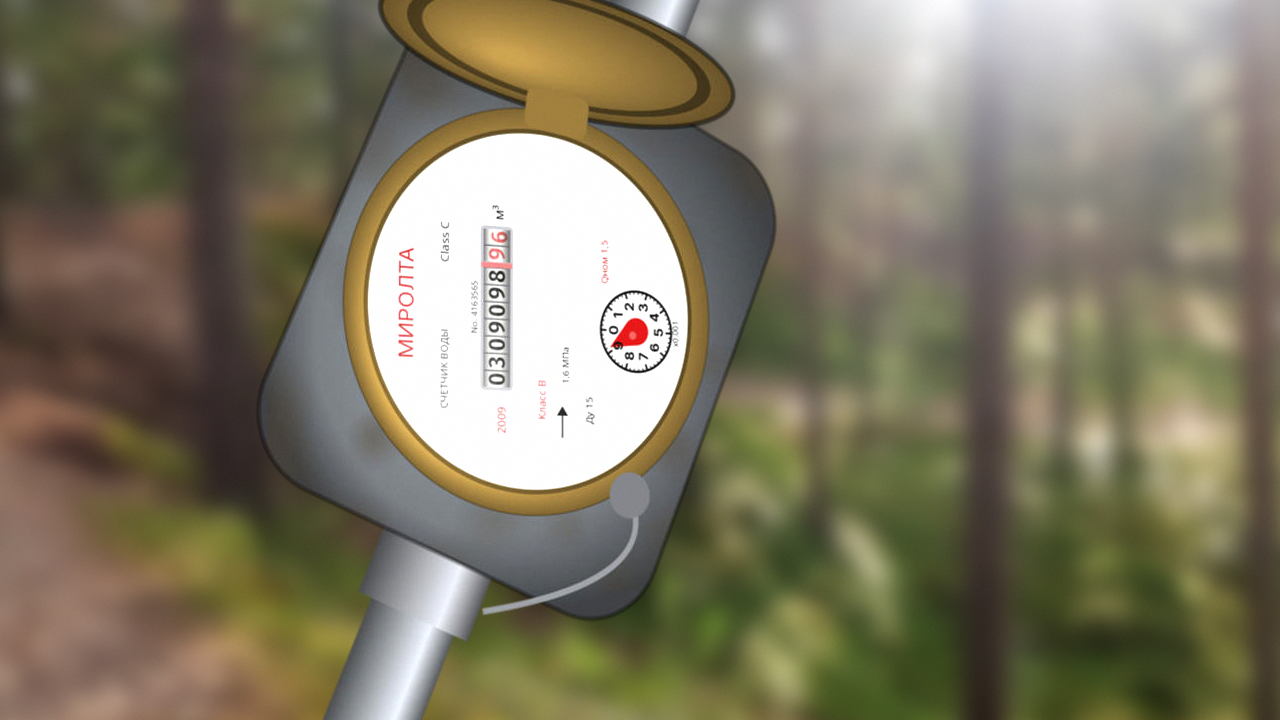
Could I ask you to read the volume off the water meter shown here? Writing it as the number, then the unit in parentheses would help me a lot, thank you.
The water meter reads 309098.959 (m³)
